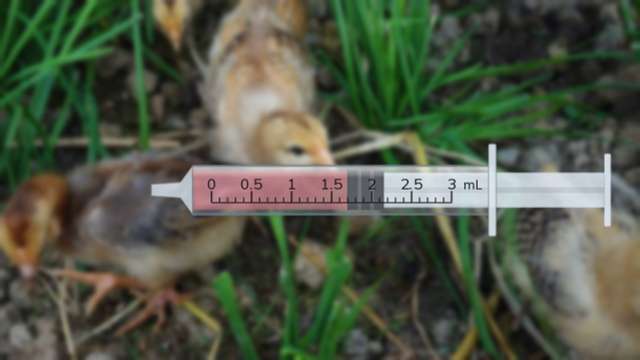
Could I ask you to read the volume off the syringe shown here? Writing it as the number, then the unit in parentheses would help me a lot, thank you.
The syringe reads 1.7 (mL)
